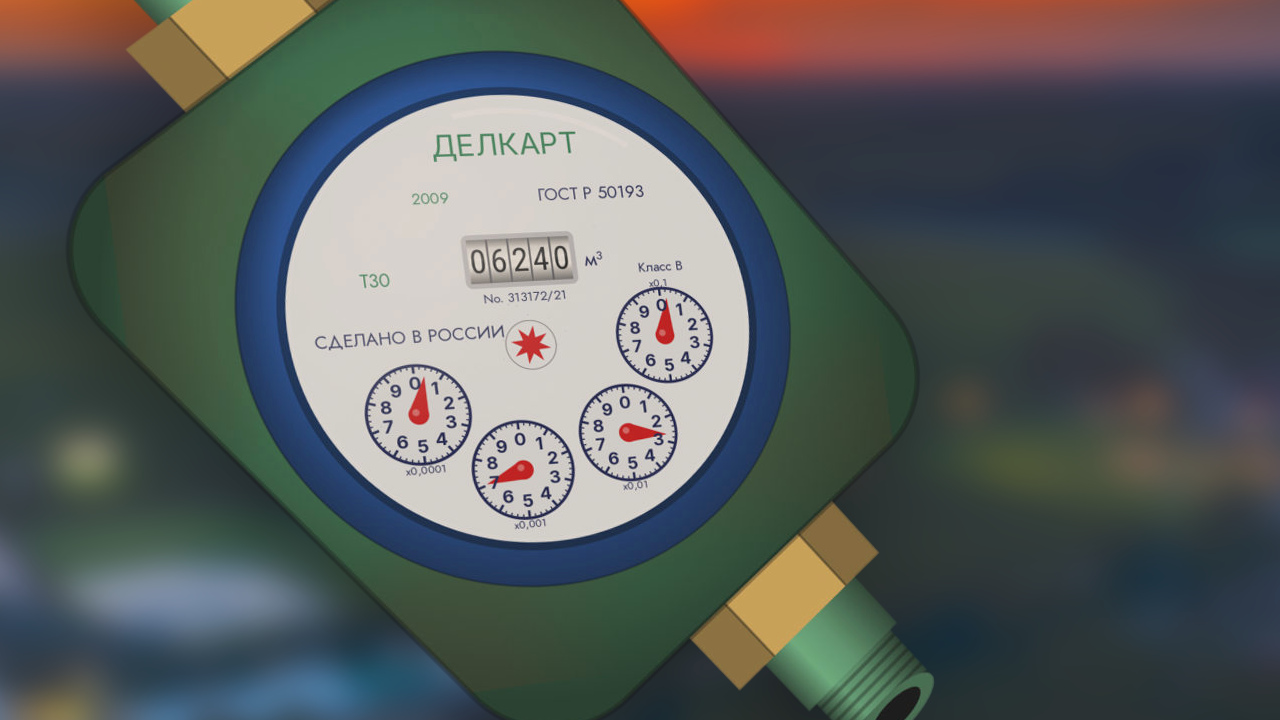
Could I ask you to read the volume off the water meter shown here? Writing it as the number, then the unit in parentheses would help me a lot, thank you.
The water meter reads 6240.0270 (m³)
